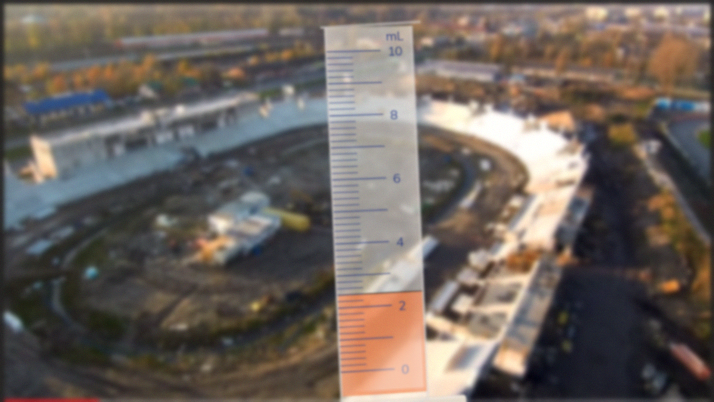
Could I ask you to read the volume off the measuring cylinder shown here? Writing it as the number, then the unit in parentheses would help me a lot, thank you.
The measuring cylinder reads 2.4 (mL)
